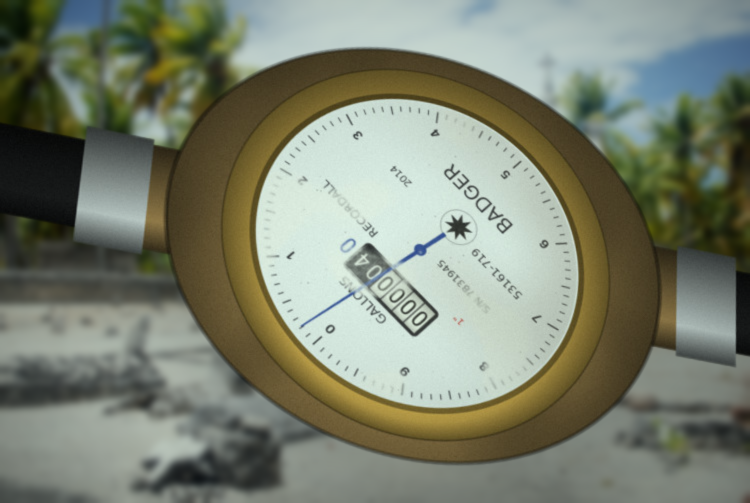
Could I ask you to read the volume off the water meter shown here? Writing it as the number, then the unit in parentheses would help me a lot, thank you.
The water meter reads 40.2 (gal)
